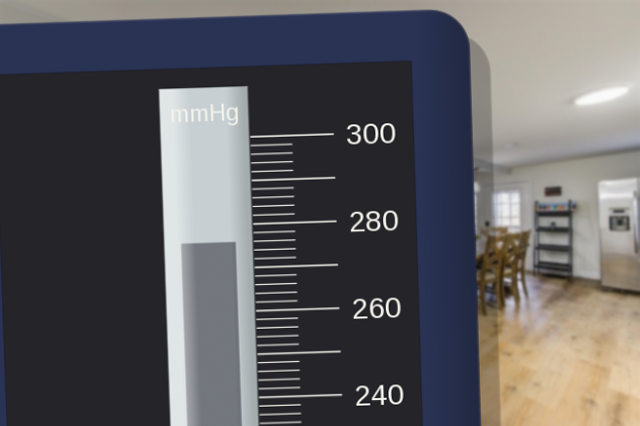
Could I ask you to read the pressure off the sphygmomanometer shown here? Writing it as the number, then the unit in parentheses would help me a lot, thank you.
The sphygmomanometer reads 276 (mmHg)
